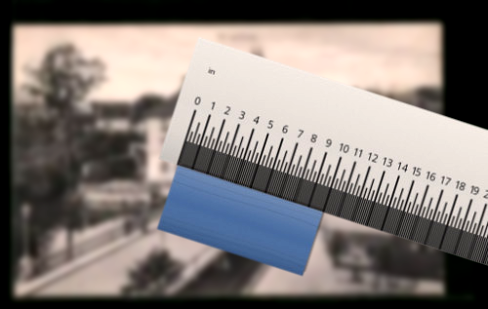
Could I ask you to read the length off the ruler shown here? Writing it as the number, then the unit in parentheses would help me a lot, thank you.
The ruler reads 10 (in)
